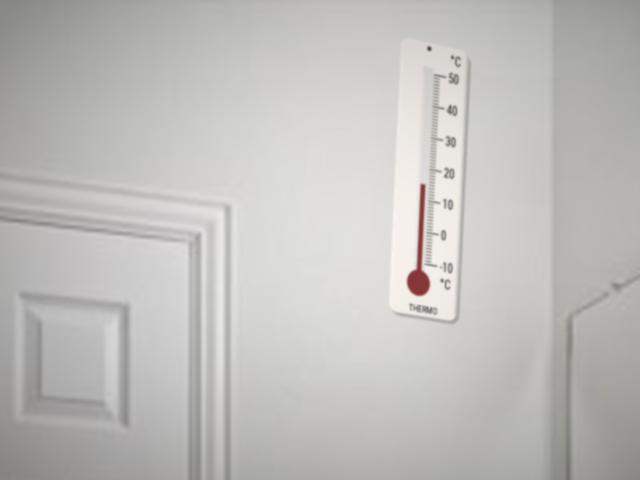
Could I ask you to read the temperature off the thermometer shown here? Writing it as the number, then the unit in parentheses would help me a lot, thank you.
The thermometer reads 15 (°C)
